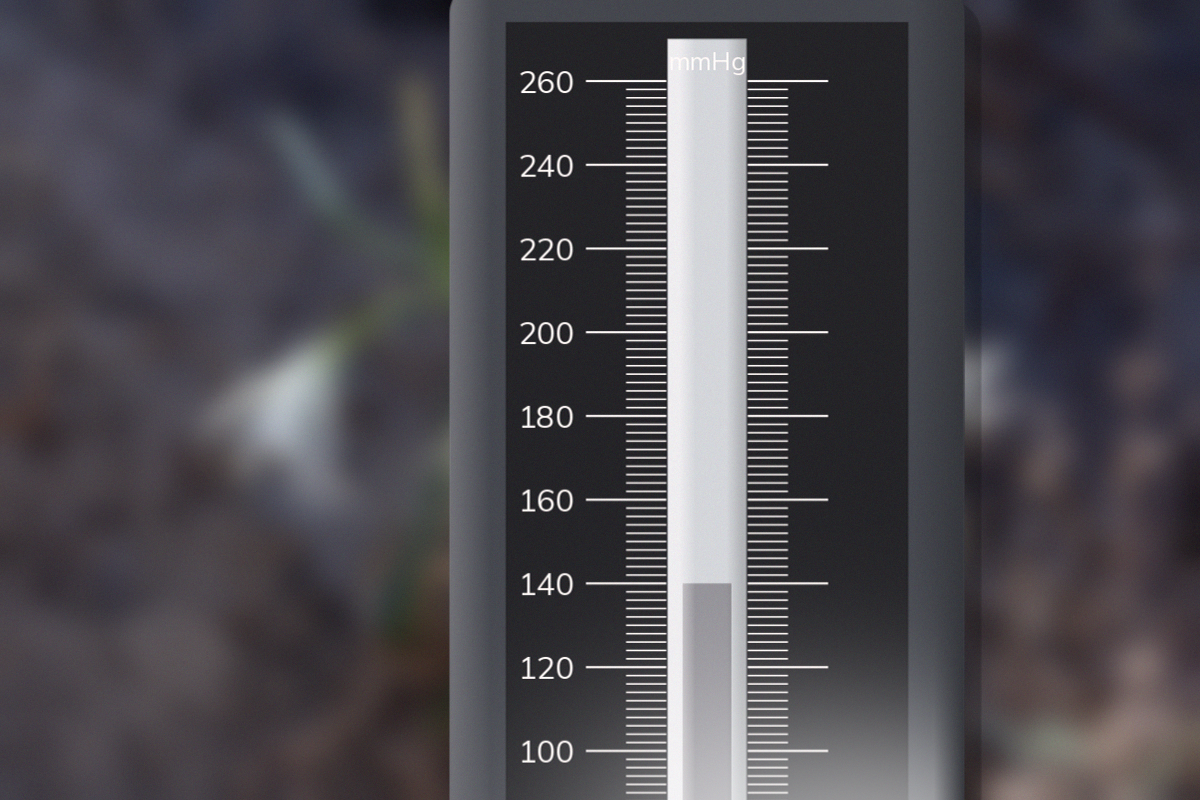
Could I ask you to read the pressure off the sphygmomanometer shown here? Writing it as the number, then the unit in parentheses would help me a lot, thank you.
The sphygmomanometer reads 140 (mmHg)
